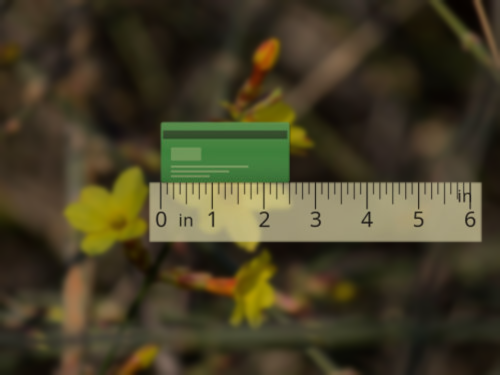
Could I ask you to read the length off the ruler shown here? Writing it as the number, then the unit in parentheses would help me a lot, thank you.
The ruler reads 2.5 (in)
